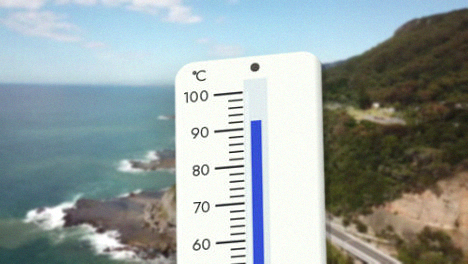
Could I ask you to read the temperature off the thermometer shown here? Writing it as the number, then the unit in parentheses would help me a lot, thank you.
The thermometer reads 92 (°C)
